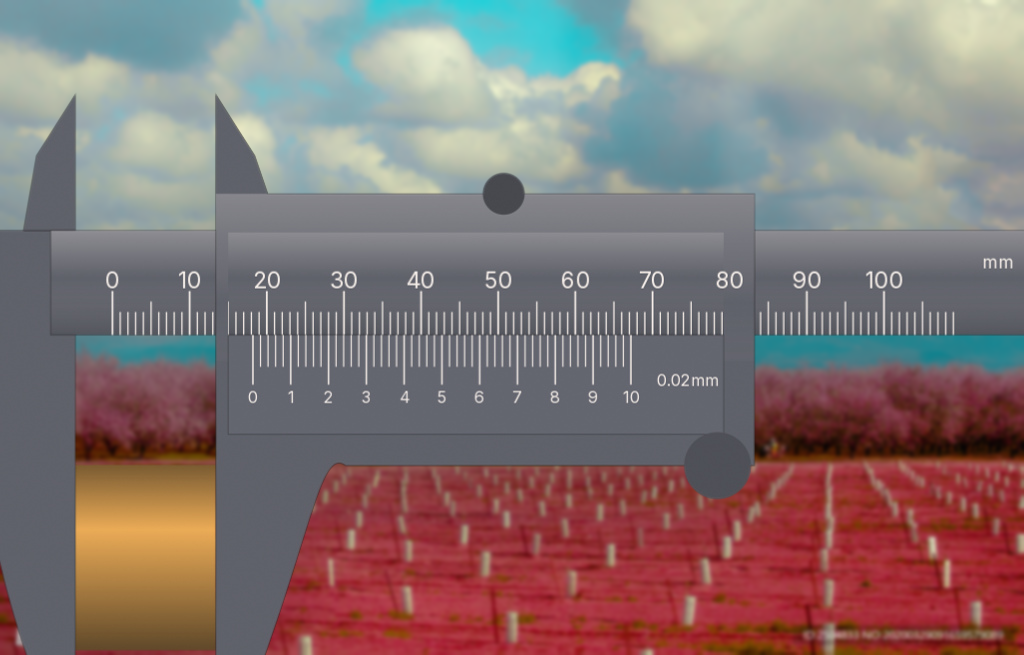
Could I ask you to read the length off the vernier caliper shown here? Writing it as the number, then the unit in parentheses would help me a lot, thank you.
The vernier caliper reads 18.2 (mm)
